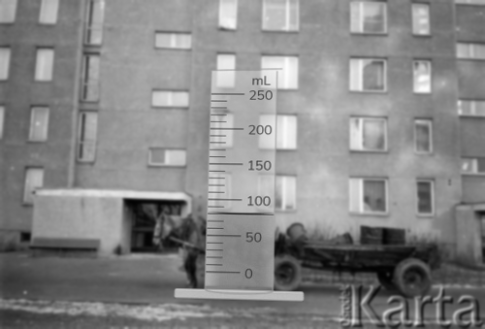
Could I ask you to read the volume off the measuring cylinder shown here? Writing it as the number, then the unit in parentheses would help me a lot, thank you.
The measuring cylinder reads 80 (mL)
